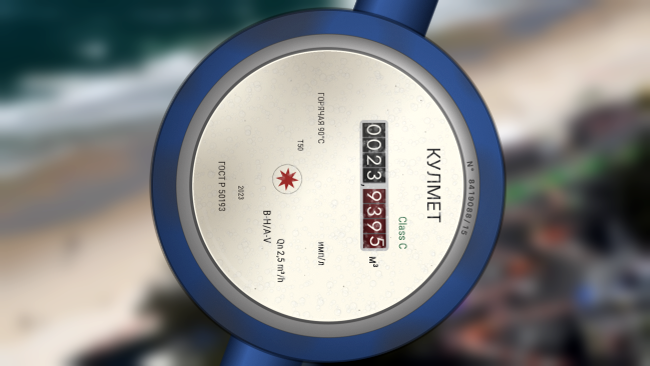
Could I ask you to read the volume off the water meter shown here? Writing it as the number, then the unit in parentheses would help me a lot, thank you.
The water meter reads 23.9395 (m³)
